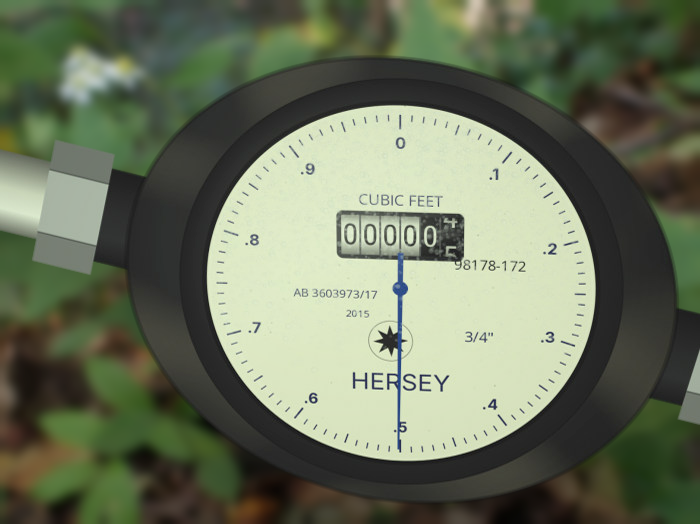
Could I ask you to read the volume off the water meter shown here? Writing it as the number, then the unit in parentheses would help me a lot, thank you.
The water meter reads 4.50 (ft³)
